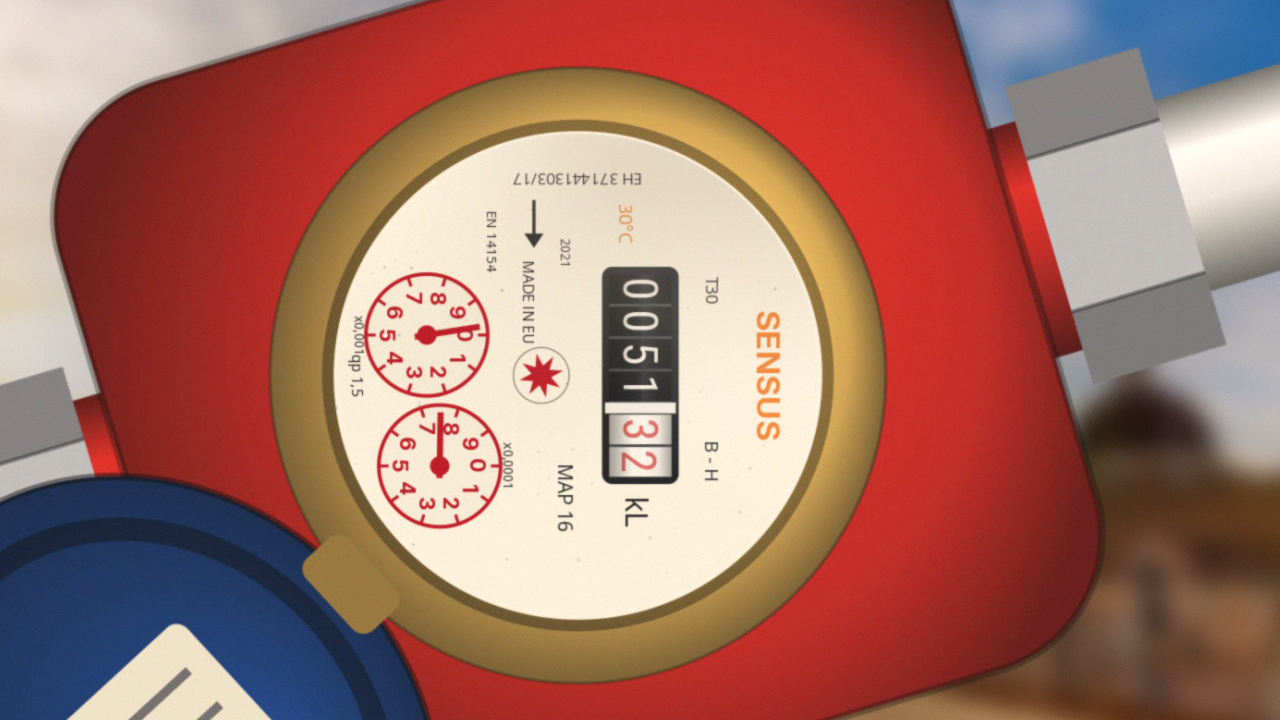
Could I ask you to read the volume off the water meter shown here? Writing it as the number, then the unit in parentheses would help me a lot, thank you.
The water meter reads 51.3197 (kL)
